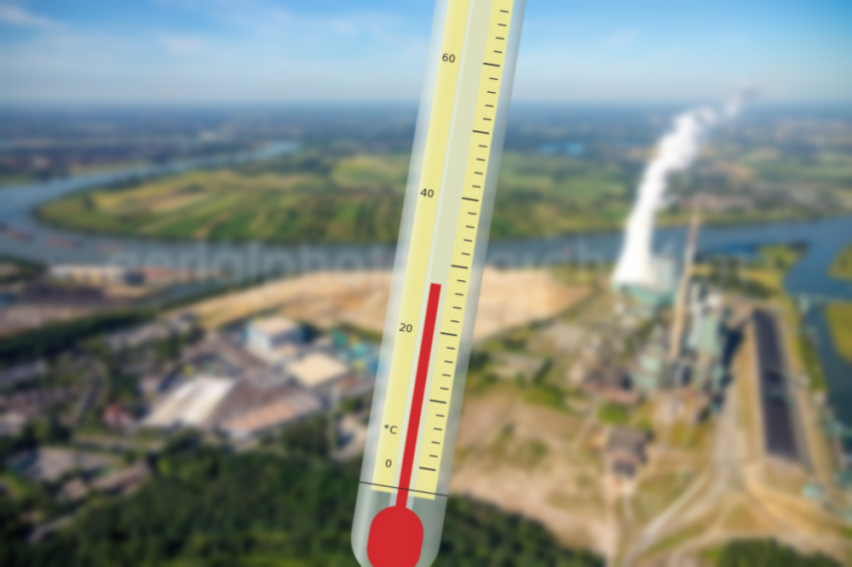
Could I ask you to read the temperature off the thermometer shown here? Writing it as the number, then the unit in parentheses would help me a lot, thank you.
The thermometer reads 27 (°C)
